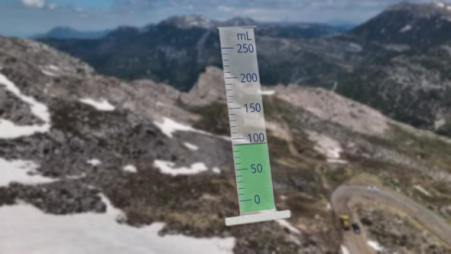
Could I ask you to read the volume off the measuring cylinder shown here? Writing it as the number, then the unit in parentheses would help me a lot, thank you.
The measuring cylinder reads 90 (mL)
